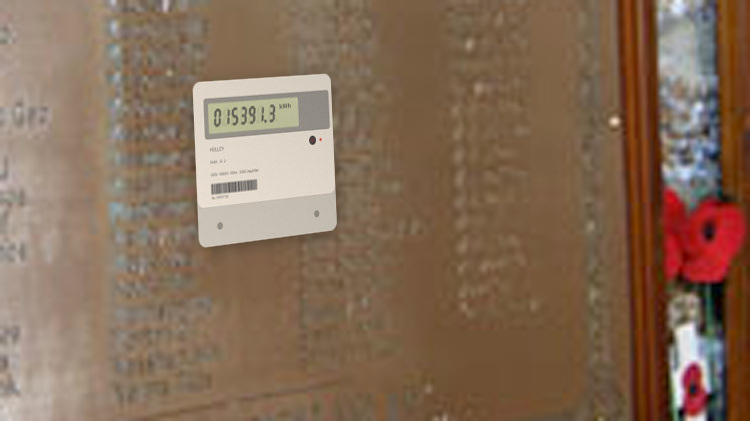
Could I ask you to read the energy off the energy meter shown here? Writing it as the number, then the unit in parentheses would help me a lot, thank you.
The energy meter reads 15391.3 (kWh)
